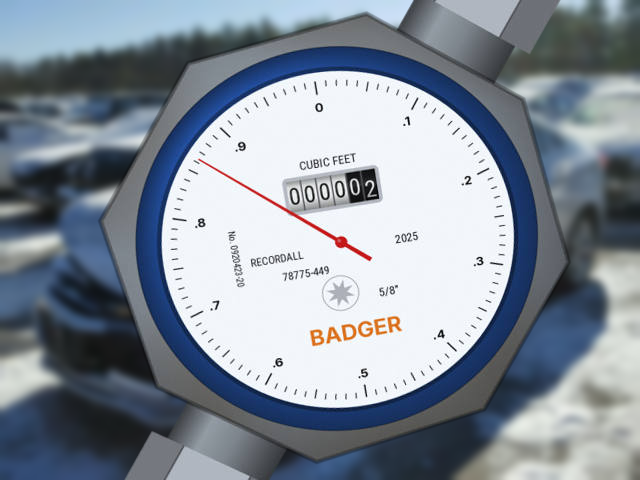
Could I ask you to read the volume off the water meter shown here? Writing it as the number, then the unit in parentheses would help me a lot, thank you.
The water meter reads 1.86 (ft³)
